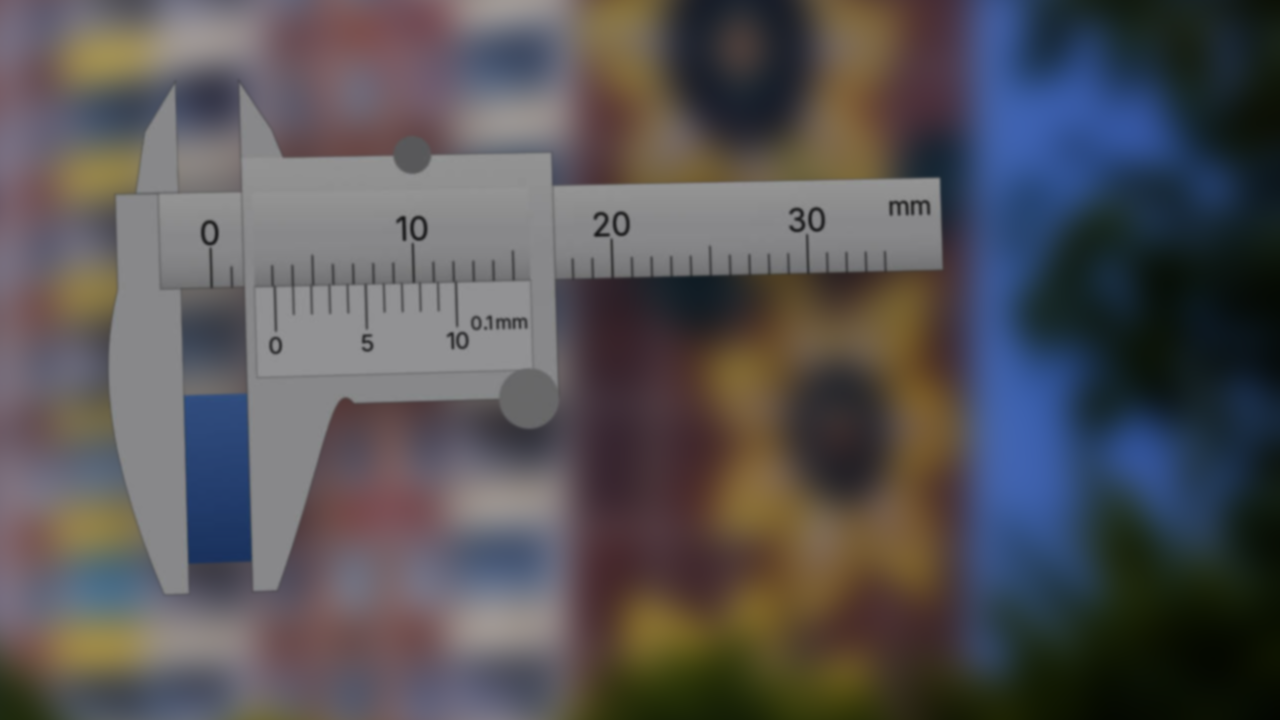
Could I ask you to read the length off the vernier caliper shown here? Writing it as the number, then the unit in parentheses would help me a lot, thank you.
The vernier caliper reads 3.1 (mm)
